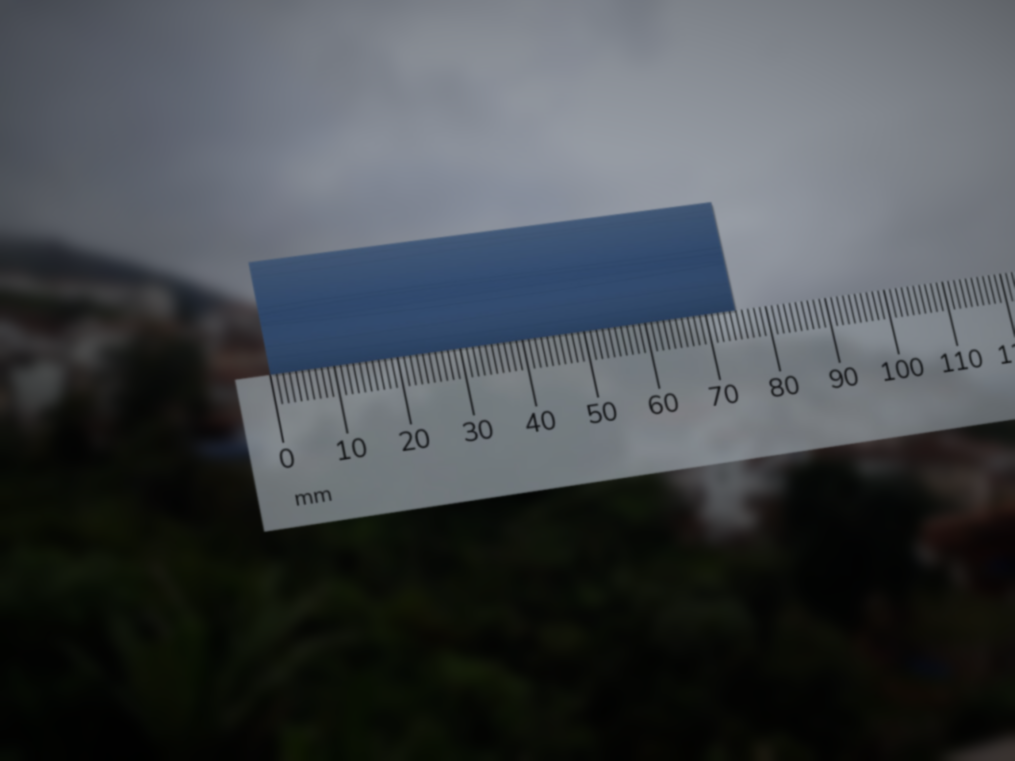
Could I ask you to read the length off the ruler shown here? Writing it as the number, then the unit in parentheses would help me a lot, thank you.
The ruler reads 75 (mm)
